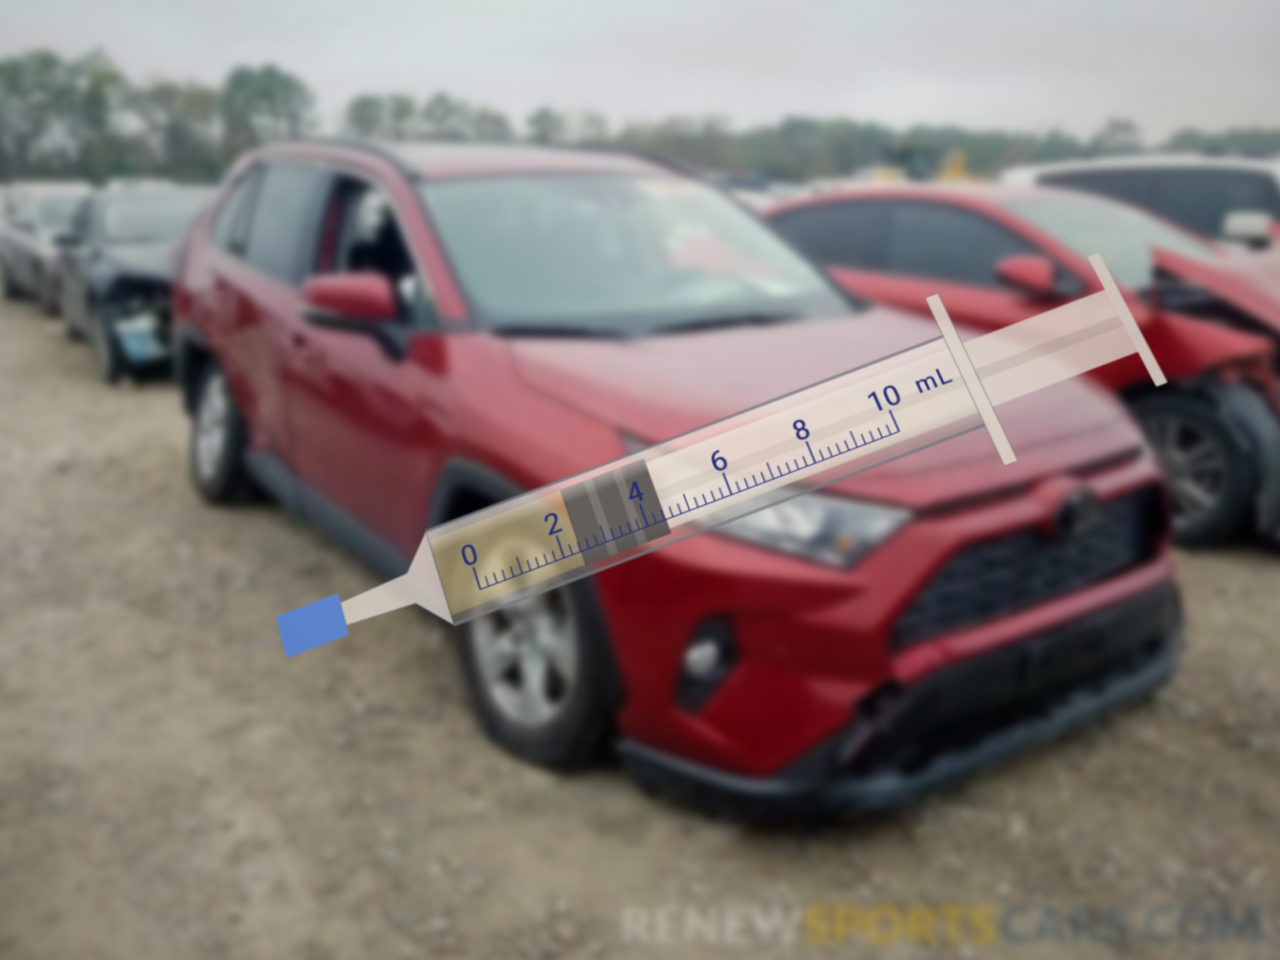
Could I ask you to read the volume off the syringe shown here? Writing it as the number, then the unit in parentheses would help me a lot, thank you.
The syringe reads 2.4 (mL)
